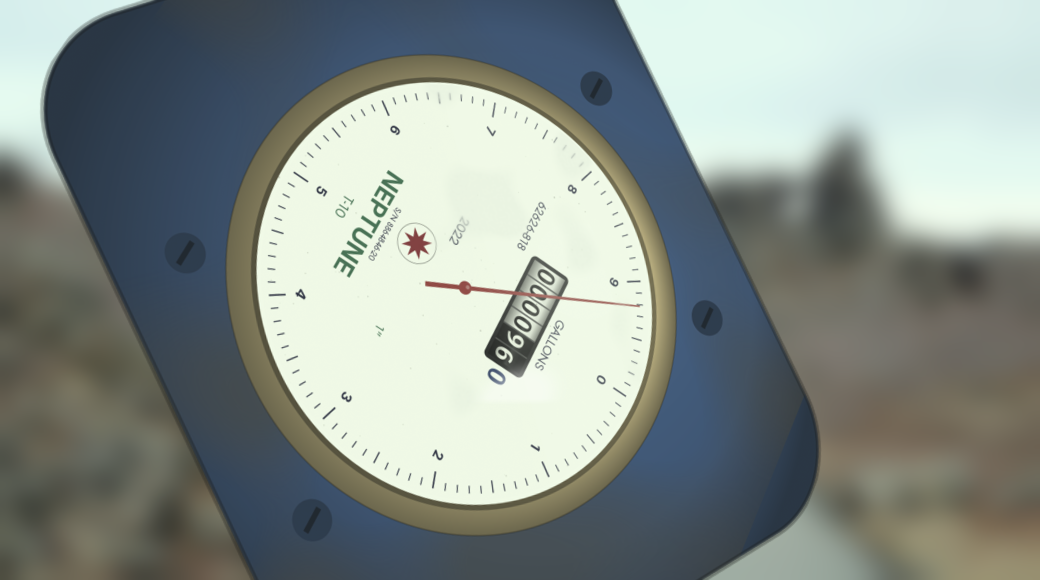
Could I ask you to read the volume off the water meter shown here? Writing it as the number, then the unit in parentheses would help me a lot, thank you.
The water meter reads 959.2 (gal)
